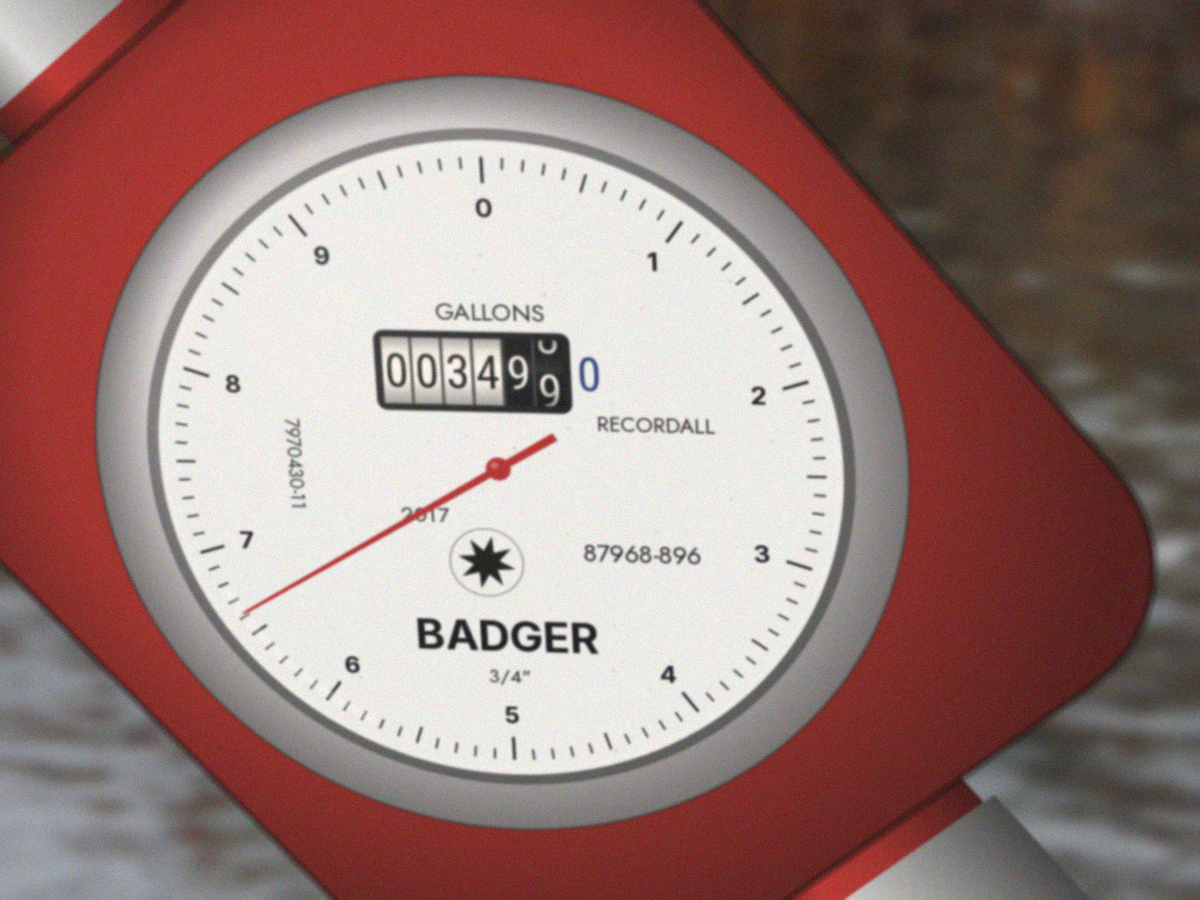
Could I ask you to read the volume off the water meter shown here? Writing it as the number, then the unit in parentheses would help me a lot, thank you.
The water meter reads 34986.6 (gal)
